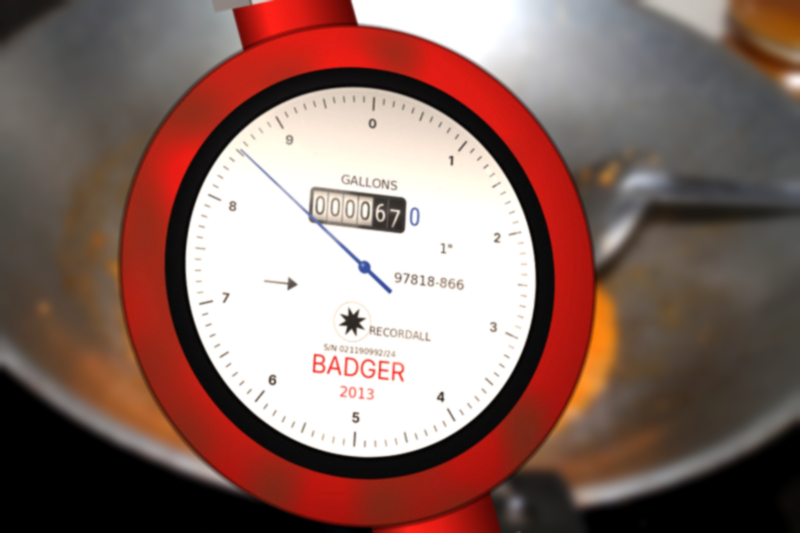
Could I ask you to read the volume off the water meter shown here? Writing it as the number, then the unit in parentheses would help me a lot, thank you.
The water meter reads 668.5 (gal)
